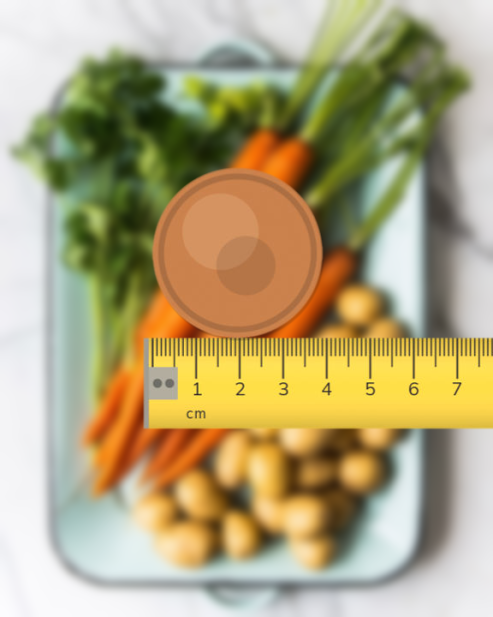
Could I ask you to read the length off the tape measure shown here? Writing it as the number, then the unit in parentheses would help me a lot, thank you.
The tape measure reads 3.9 (cm)
